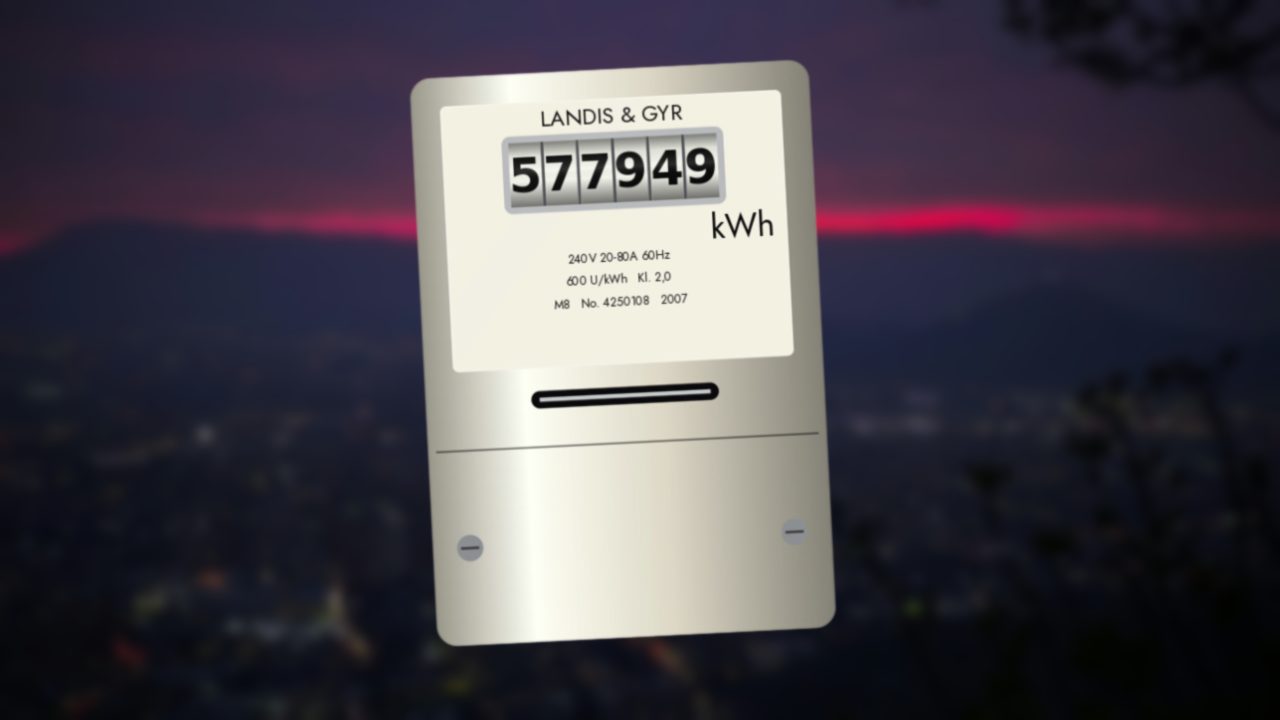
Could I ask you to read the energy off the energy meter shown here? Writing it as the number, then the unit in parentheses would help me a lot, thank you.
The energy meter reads 577949 (kWh)
